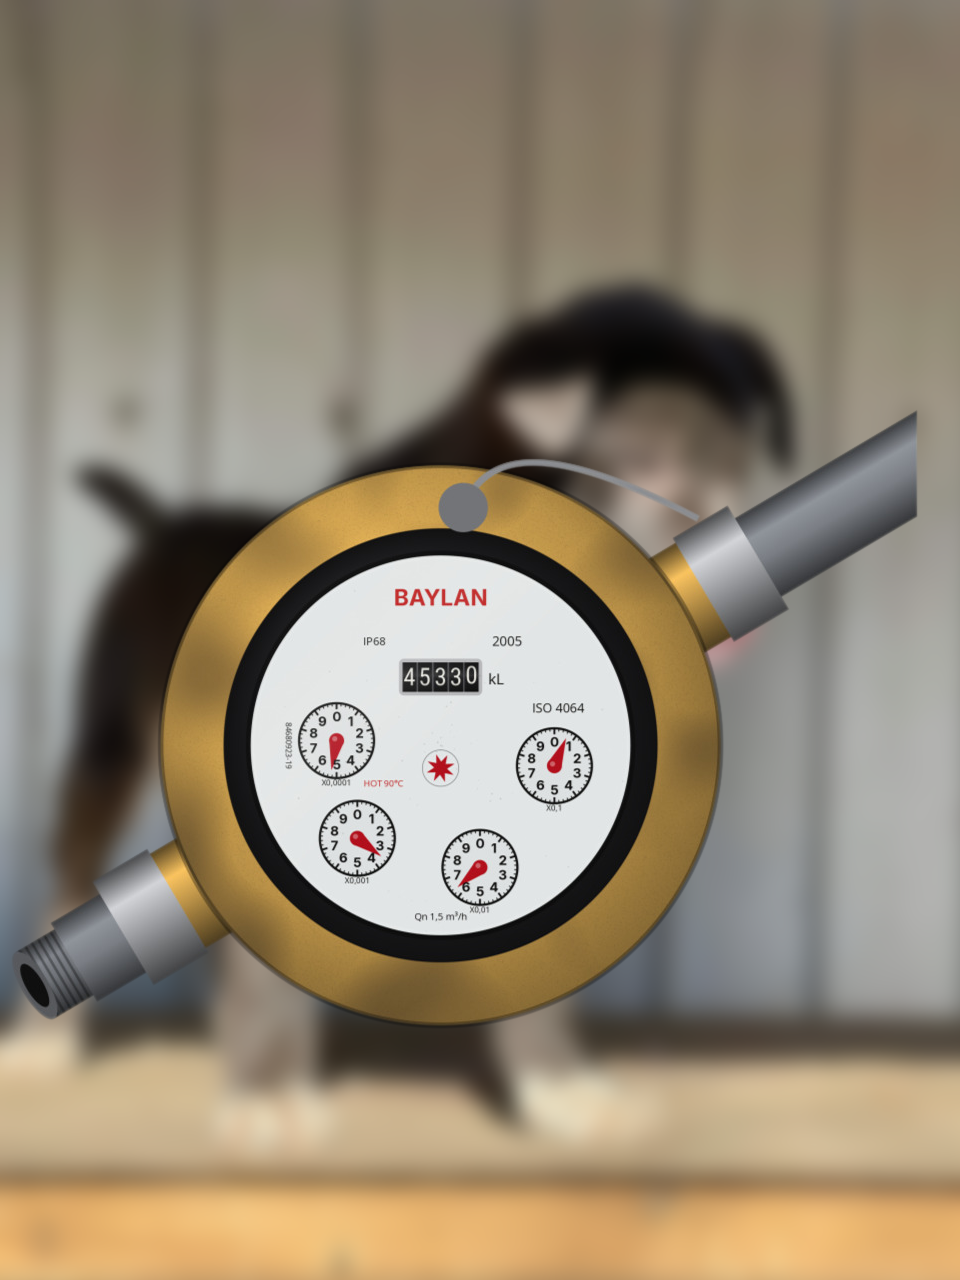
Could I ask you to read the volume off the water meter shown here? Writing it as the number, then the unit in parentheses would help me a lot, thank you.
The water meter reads 45330.0635 (kL)
